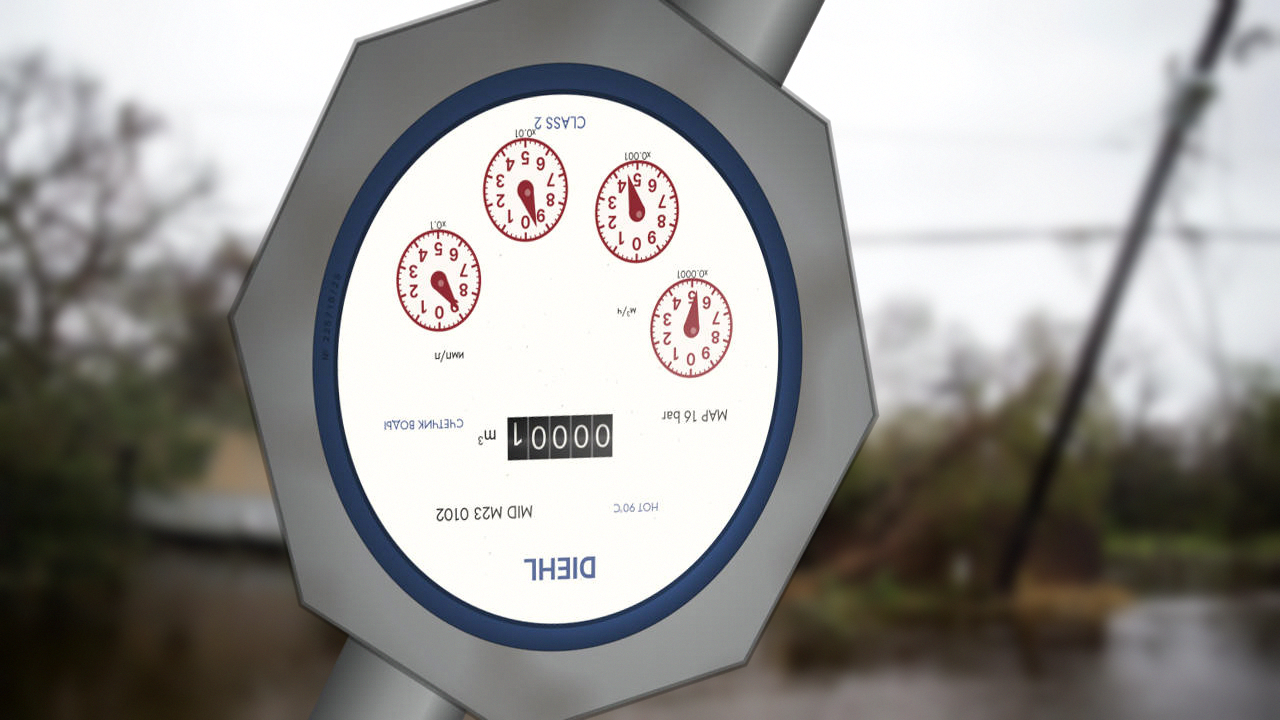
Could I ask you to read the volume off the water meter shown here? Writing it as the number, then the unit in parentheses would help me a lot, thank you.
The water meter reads 0.8945 (m³)
